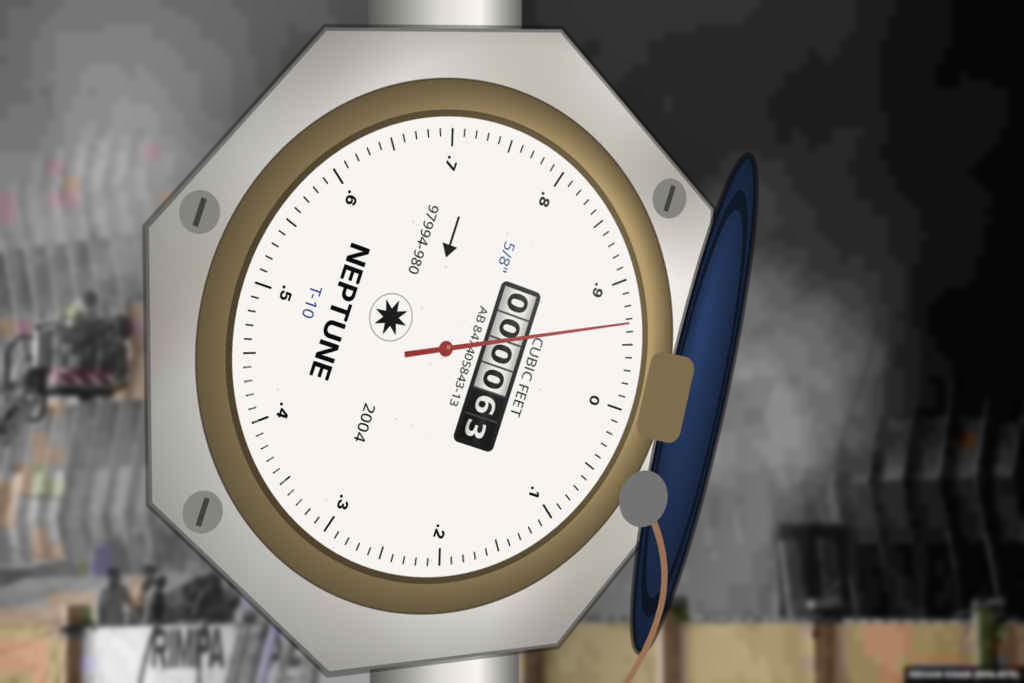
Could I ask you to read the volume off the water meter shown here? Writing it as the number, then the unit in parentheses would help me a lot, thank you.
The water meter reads 62.93 (ft³)
